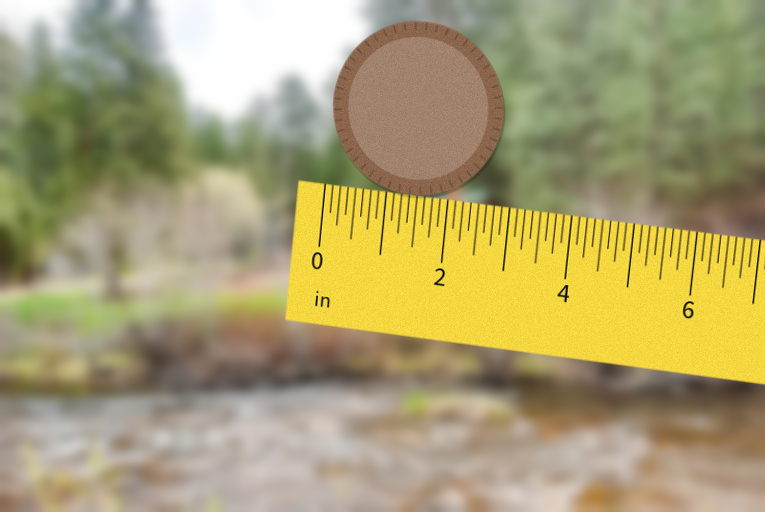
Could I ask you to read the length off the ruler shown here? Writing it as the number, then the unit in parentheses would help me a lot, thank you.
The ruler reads 2.75 (in)
